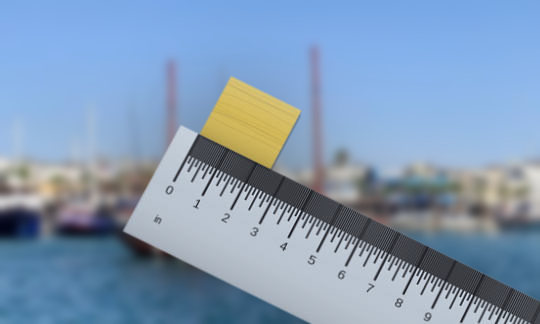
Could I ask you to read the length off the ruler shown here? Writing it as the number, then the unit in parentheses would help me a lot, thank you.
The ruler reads 2.5 (in)
